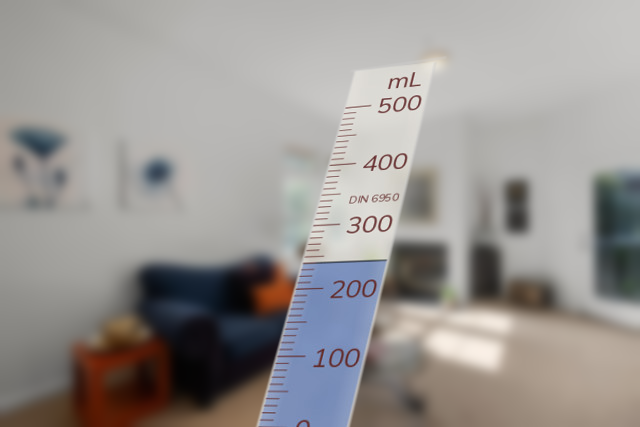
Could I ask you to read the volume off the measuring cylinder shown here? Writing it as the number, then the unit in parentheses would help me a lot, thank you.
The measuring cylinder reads 240 (mL)
